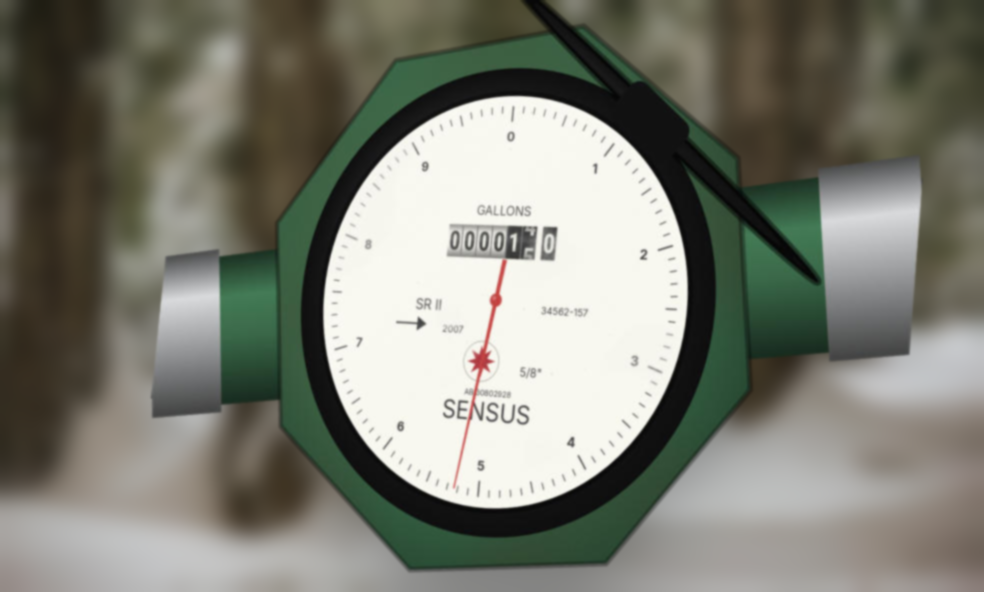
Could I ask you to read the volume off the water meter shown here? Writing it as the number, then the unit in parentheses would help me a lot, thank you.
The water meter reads 145.2 (gal)
